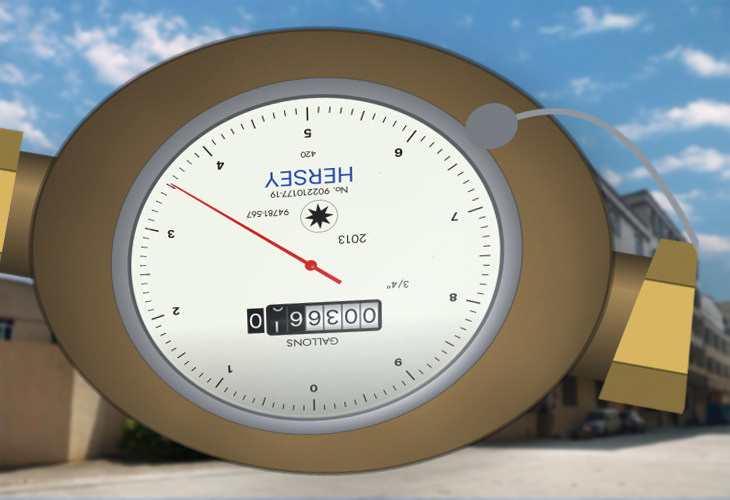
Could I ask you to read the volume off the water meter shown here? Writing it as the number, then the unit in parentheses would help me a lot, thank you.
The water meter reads 36613.5 (gal)
